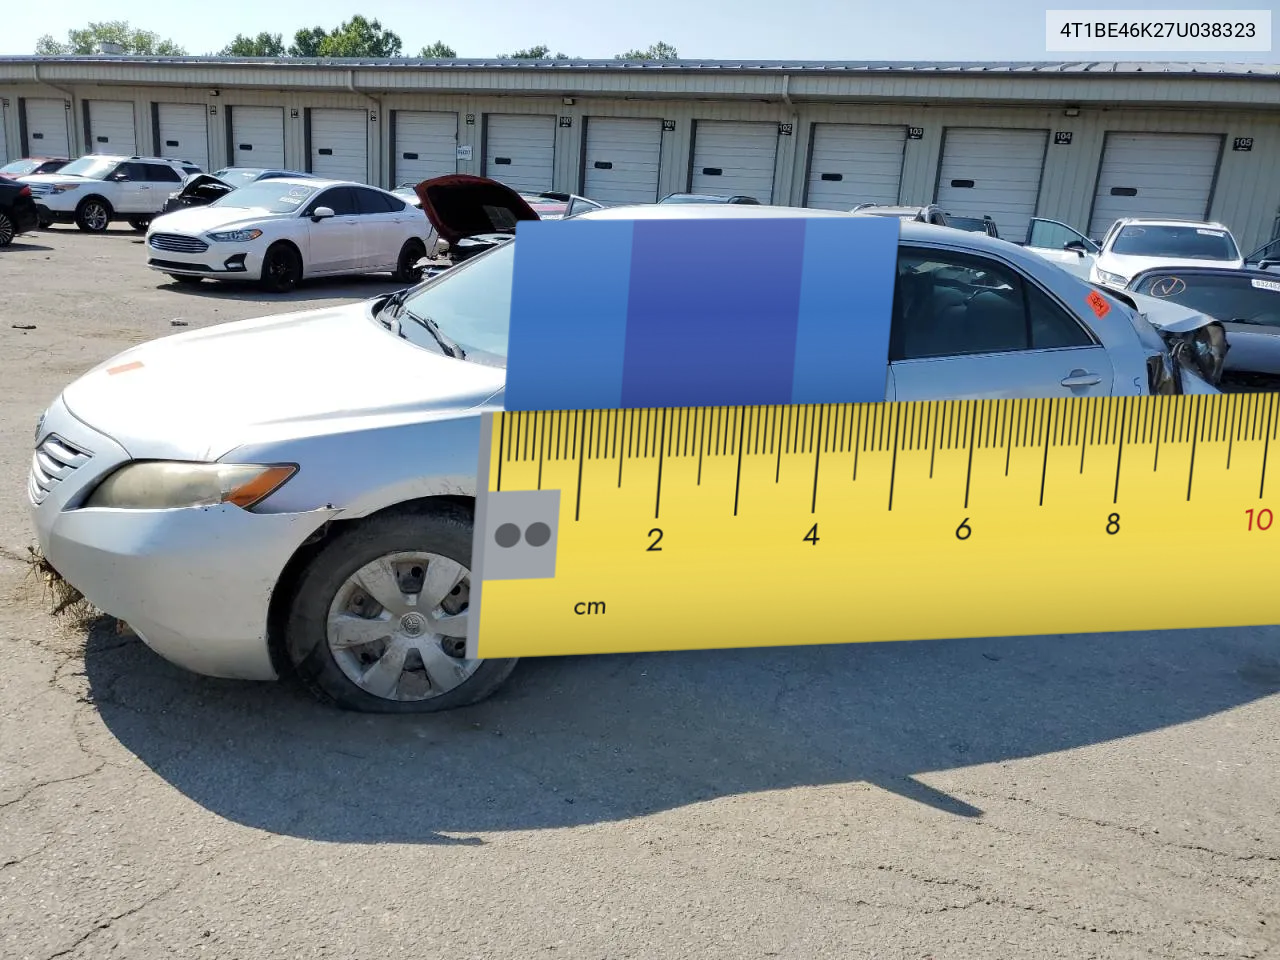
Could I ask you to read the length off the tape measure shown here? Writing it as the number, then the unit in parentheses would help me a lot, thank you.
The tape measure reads 4.8 (cm)
